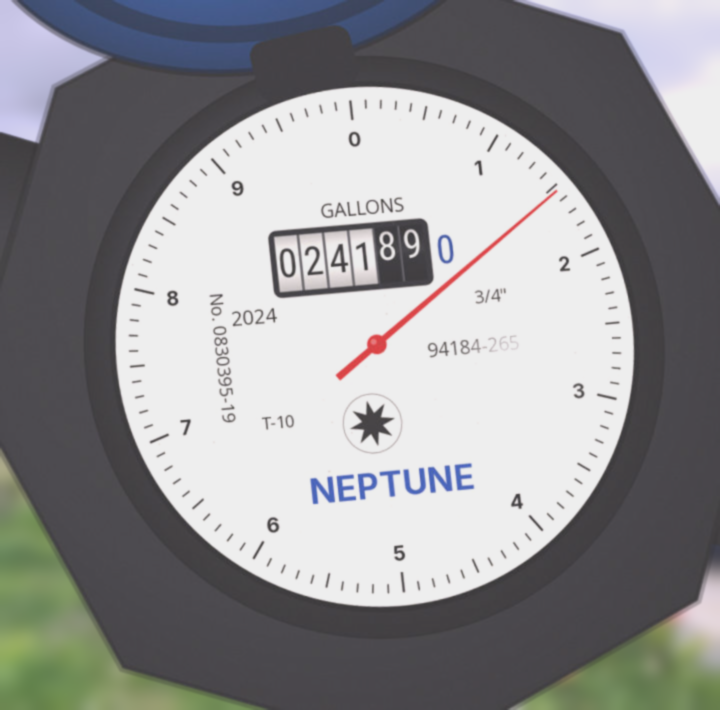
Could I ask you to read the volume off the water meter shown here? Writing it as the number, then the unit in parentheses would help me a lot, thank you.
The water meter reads 241891.5 (gal)
